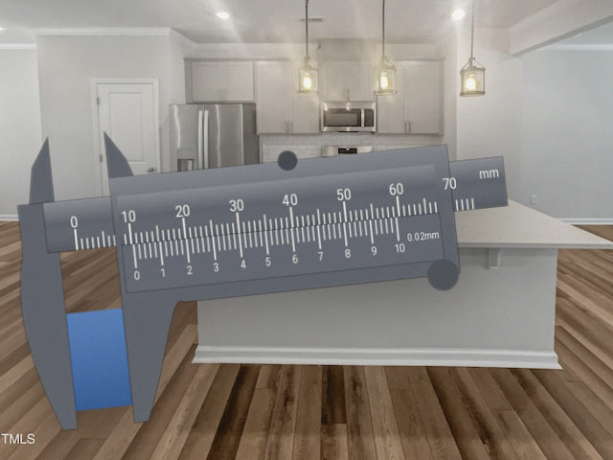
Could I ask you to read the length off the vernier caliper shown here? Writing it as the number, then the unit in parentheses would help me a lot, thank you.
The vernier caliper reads 10.4 (mm)
